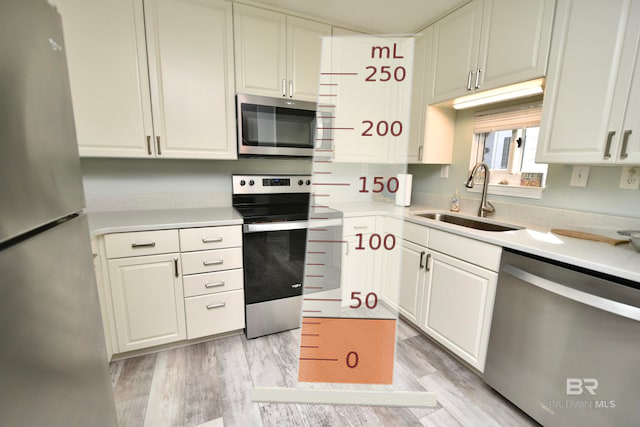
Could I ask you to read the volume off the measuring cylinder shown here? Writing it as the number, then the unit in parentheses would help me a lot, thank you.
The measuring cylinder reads 35 (mL)
